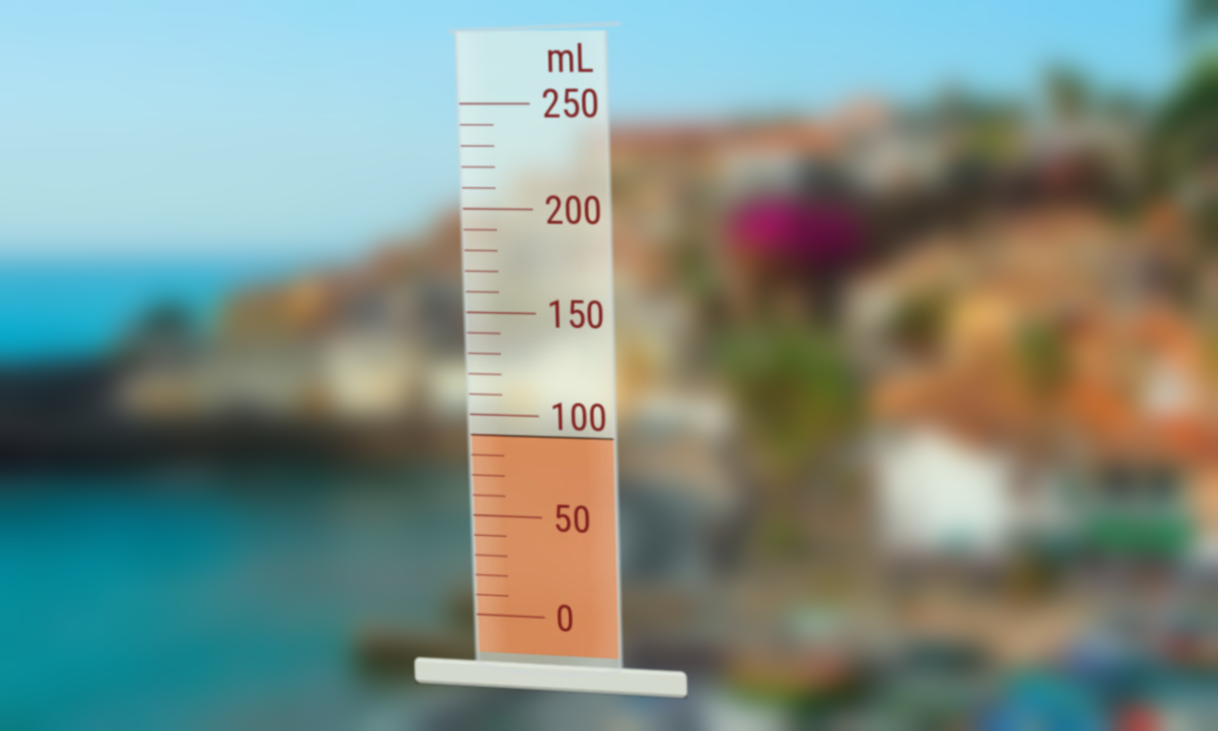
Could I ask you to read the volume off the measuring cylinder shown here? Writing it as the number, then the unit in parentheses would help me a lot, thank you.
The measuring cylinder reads 90 (mL)
